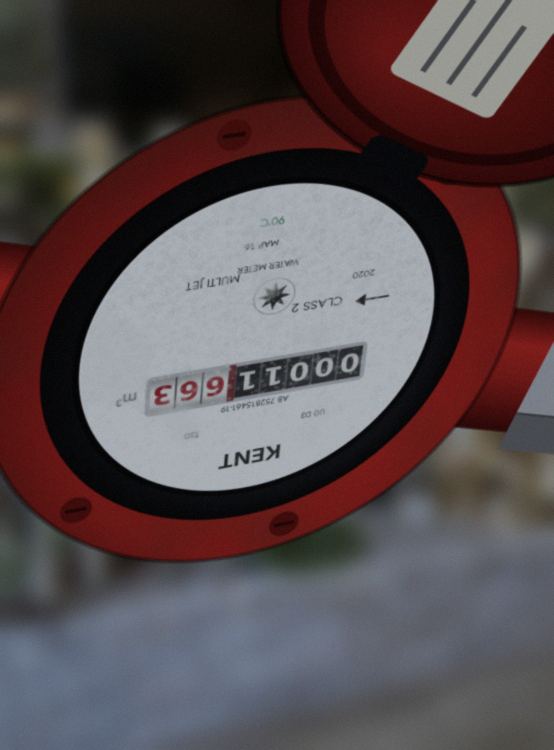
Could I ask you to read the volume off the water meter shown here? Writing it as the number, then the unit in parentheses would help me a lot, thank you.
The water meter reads 11.663 (m³)
